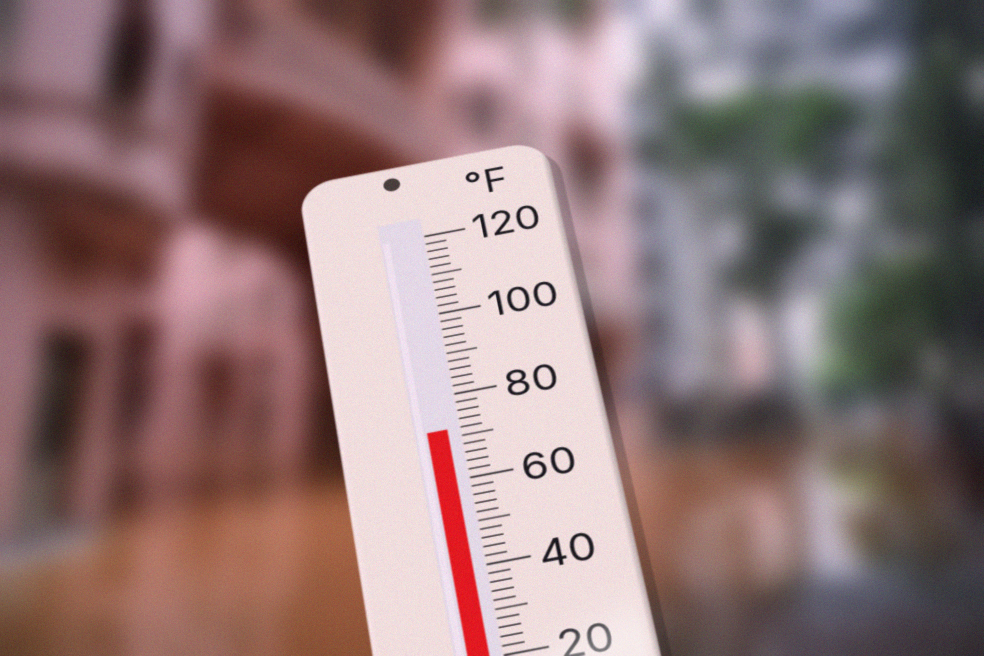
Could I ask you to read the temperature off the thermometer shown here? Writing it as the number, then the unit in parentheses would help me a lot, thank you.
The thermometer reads 72 (°F)
